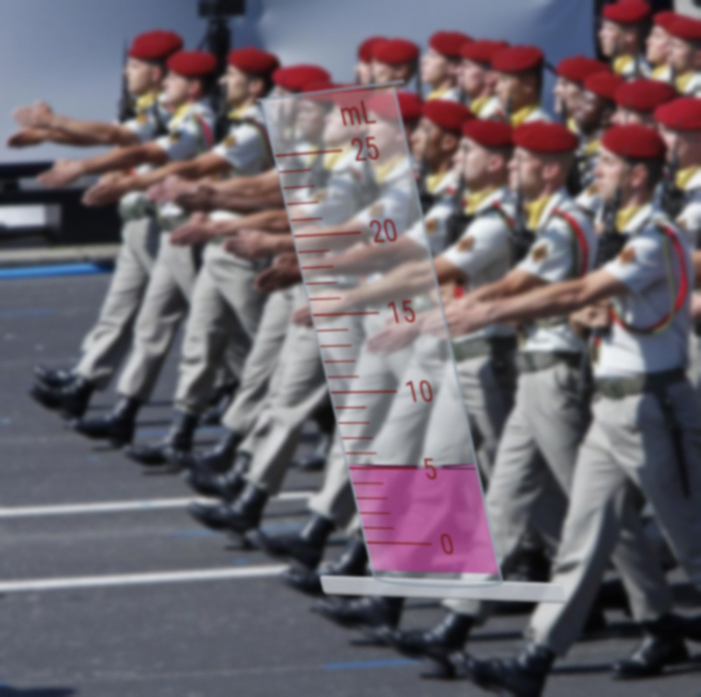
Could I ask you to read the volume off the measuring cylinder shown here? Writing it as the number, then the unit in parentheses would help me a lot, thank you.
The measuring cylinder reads 5 (mL)
